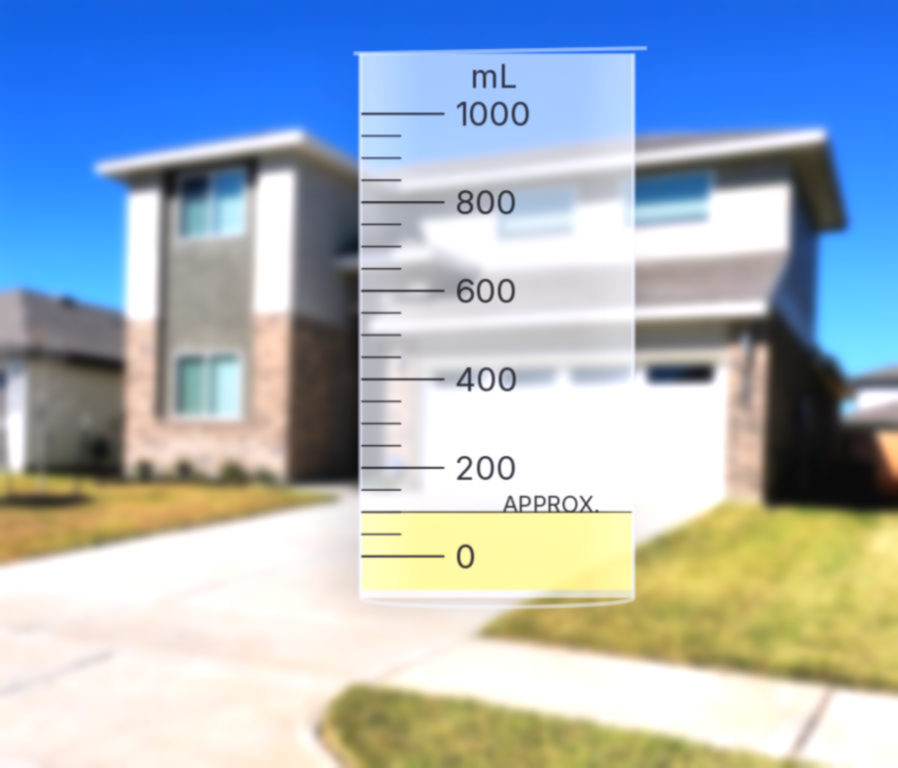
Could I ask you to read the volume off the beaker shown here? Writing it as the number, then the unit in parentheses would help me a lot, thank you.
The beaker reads 100 (mL)
